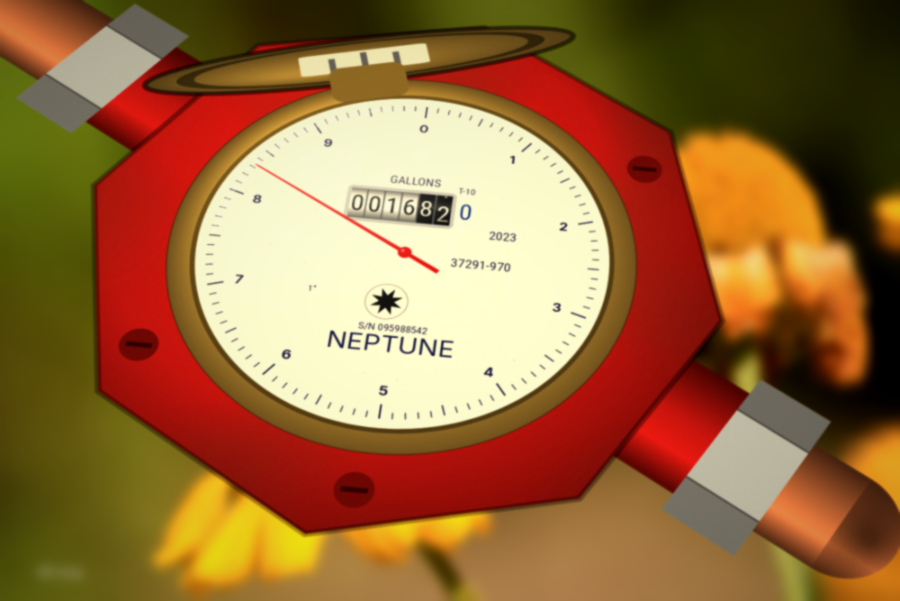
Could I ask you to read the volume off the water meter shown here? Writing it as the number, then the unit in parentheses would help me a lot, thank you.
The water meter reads 16818.3 (gal)
